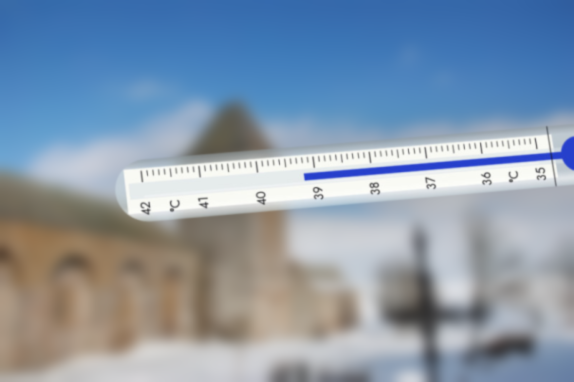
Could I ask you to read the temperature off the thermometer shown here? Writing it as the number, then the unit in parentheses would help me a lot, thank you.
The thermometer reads 39.2 (°C)
